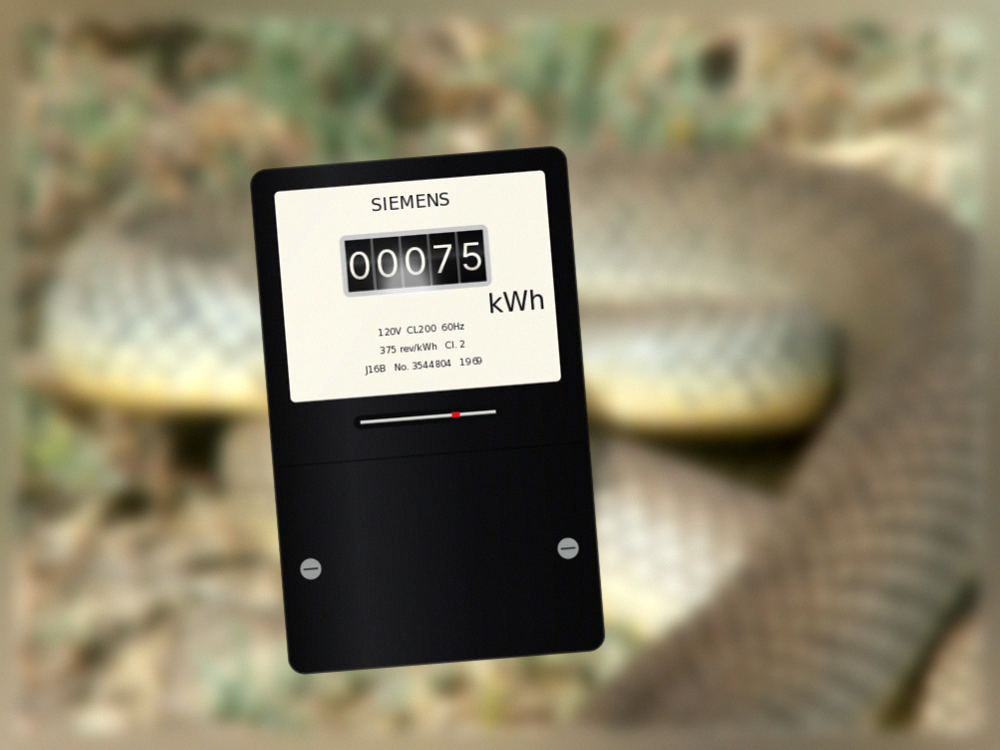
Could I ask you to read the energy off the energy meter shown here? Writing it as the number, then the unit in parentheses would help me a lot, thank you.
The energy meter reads 75 (kWh)
